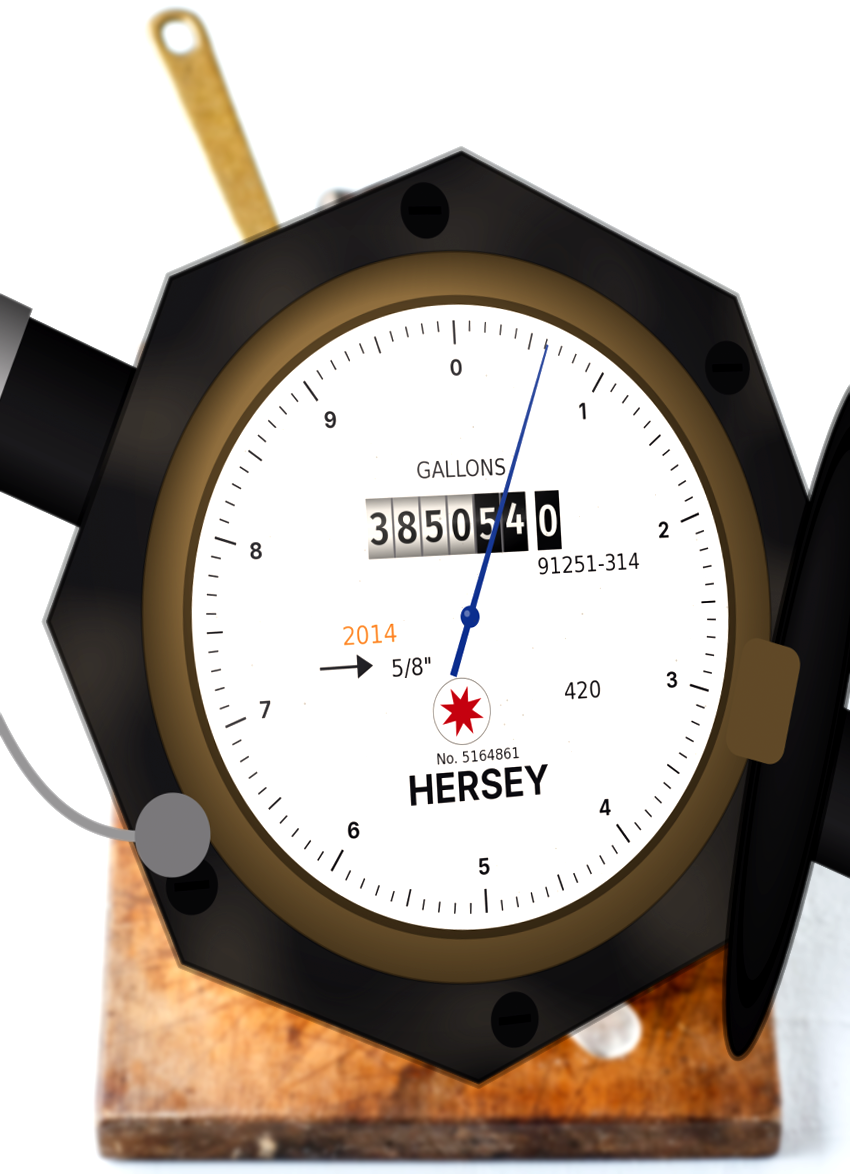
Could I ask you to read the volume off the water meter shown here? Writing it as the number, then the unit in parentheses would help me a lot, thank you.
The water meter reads 3850540.6 (gal)
